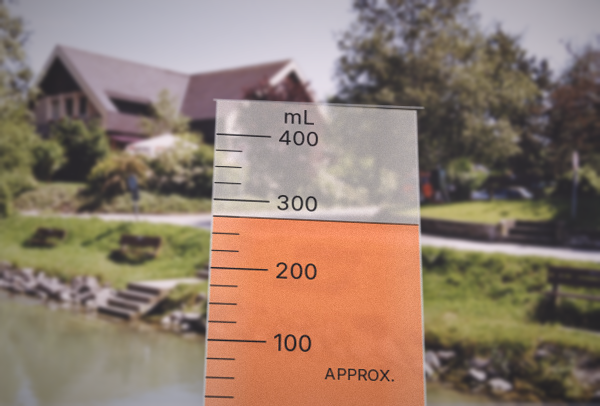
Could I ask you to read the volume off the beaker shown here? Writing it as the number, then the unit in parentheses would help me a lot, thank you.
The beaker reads 275 (mL)
